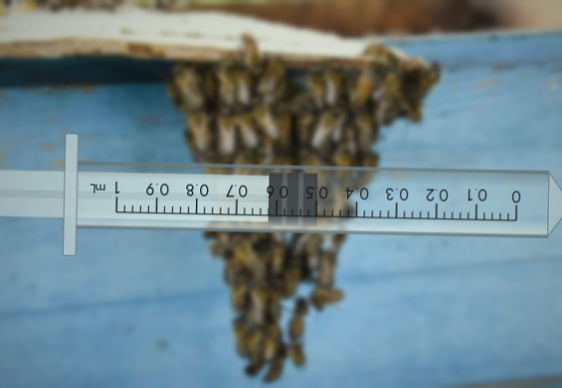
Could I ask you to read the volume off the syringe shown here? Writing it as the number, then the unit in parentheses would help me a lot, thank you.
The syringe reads 0.5 (mL)
